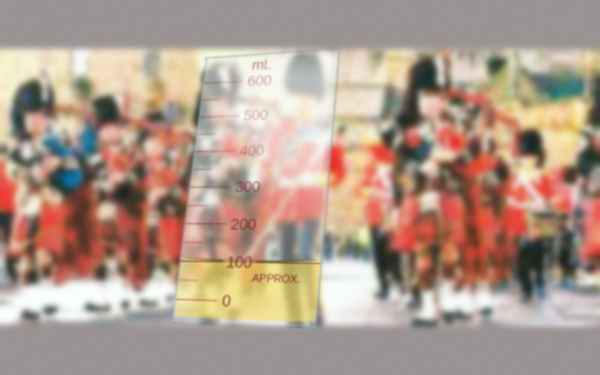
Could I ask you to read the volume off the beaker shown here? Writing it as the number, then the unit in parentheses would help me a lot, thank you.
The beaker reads 100 (mL)
